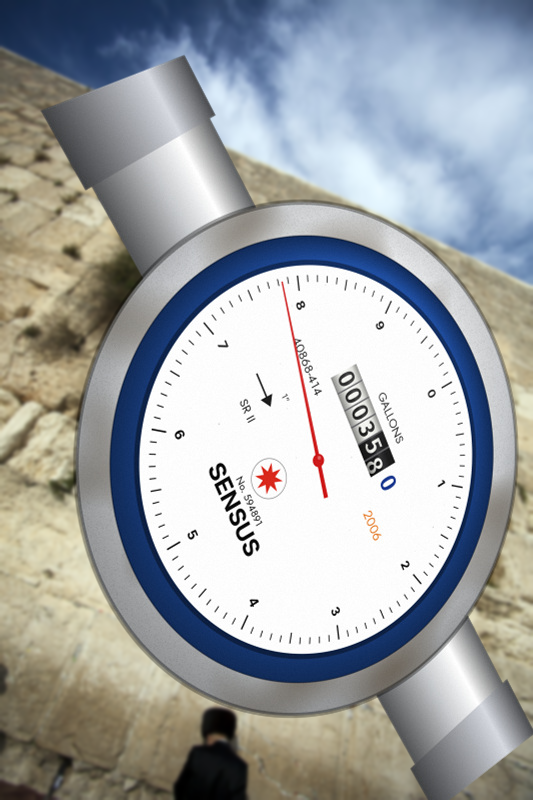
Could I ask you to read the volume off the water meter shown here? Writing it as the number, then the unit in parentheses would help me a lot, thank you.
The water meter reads 3577.8 (gal)
